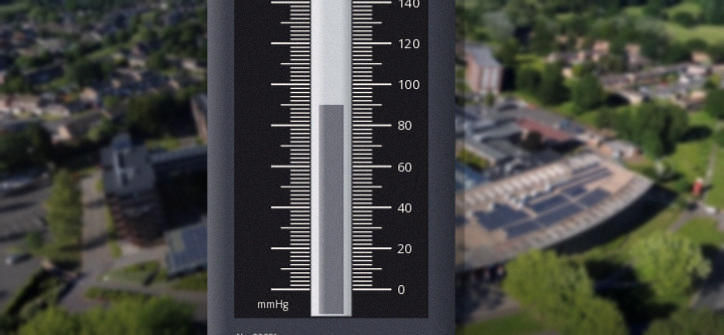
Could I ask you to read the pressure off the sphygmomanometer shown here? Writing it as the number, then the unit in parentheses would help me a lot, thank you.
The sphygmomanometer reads 90 (mmHg)
